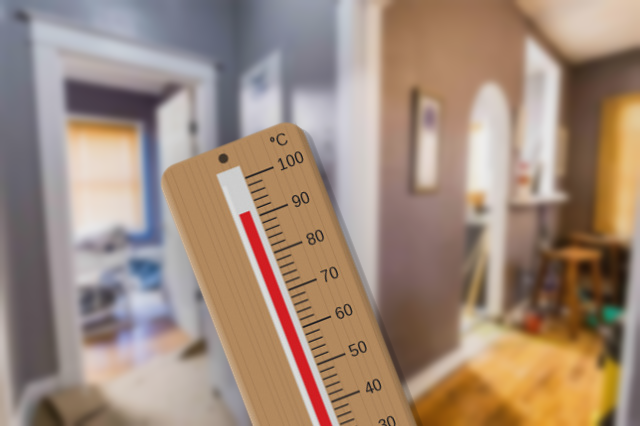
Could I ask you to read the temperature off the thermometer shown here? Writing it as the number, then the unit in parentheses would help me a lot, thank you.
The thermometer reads 92 (°C)
